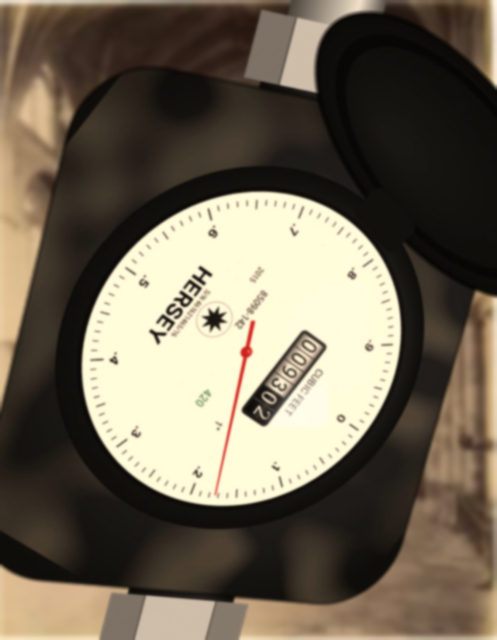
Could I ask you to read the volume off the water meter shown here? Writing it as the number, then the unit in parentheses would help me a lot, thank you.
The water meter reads 9302.17 (ft³)
